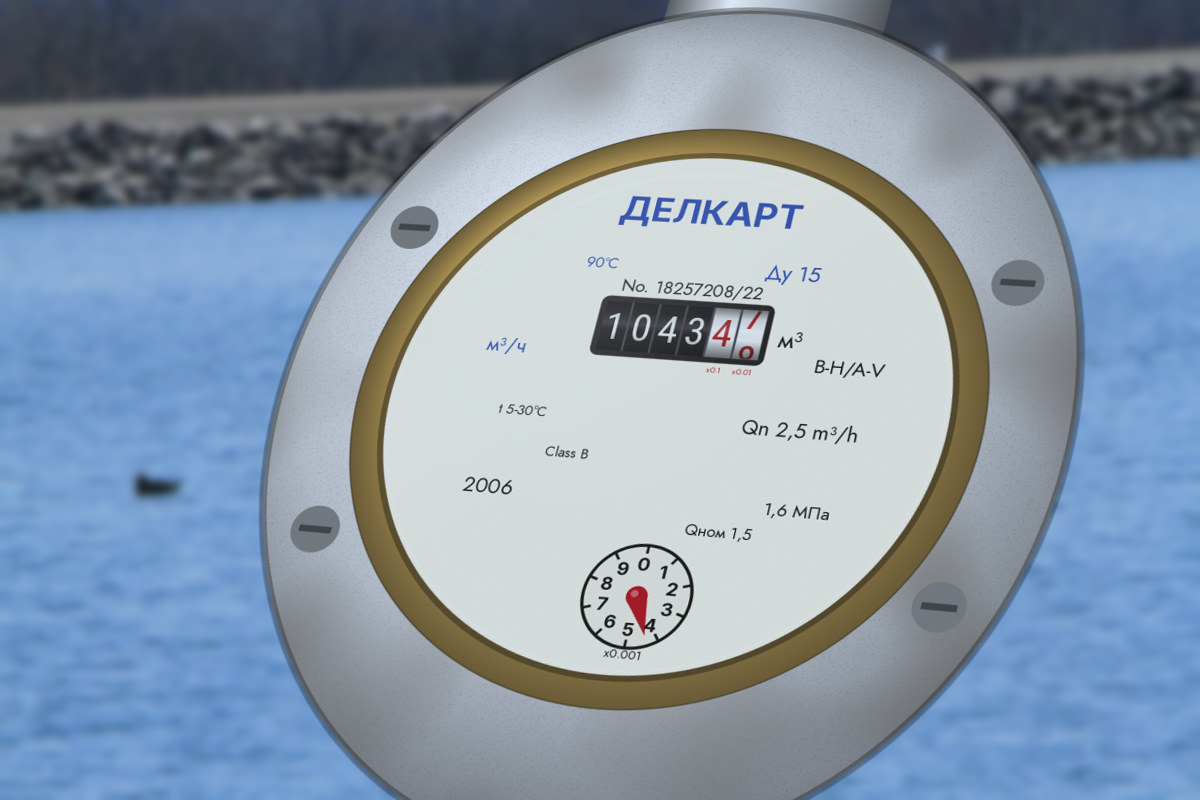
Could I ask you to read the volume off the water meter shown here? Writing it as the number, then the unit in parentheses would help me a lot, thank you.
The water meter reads 1043.474 (m³)
